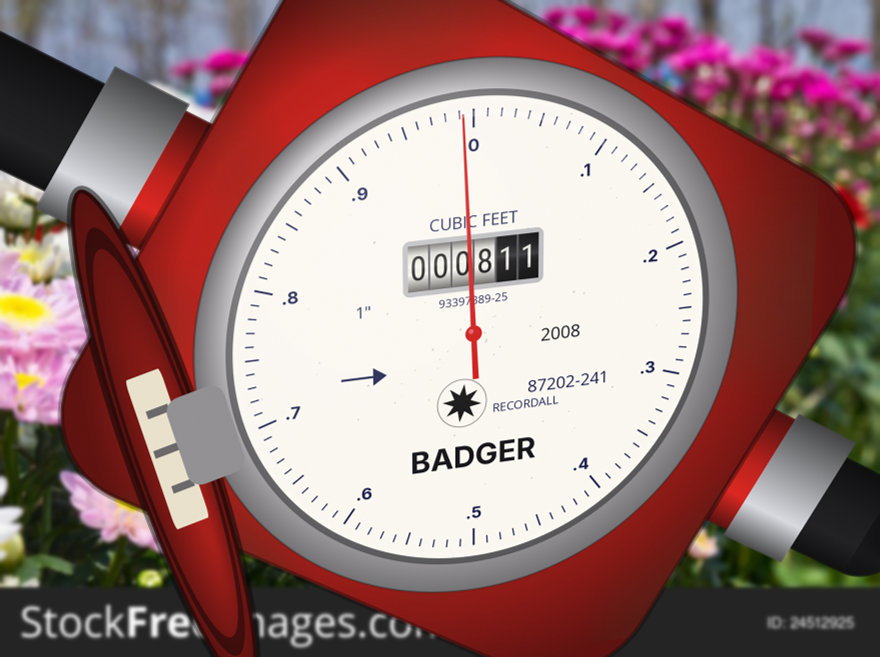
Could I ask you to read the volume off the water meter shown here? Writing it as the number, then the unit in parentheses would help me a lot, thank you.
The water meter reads 810.99 (ft³)
